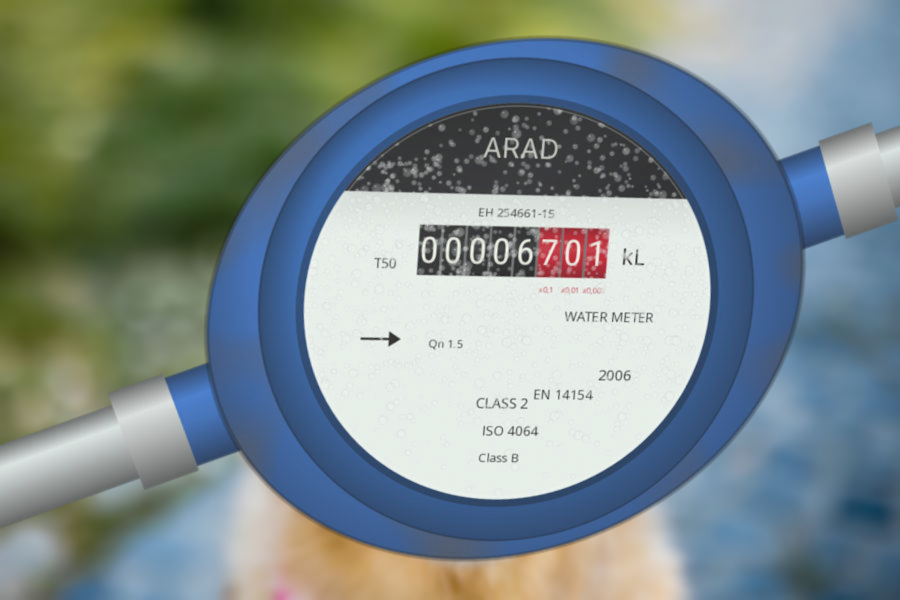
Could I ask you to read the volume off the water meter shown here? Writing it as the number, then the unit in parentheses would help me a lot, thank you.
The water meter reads 6.701 (kL)
